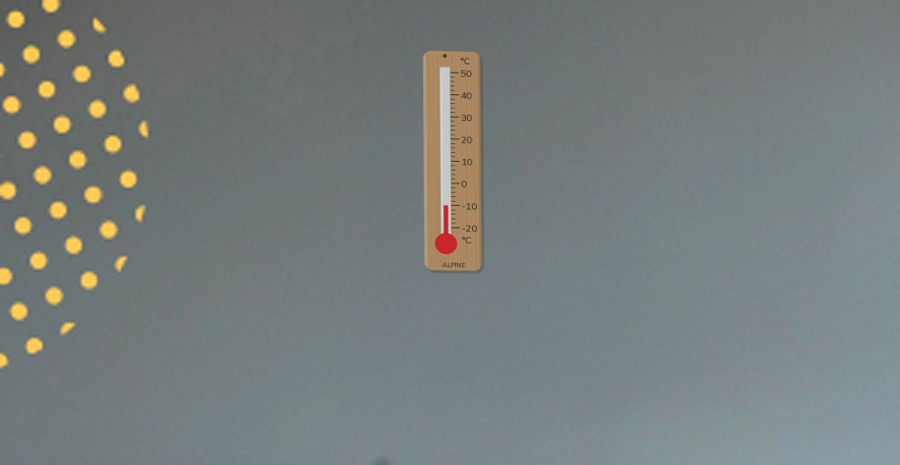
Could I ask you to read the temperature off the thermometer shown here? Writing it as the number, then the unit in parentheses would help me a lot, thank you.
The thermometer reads -10 (°C)
